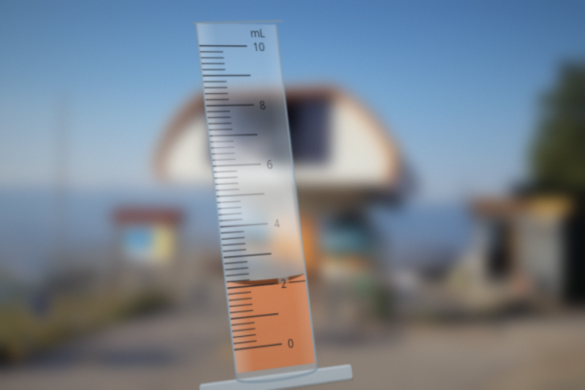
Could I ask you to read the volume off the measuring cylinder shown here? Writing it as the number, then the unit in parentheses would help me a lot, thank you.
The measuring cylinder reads 2 (mL)
